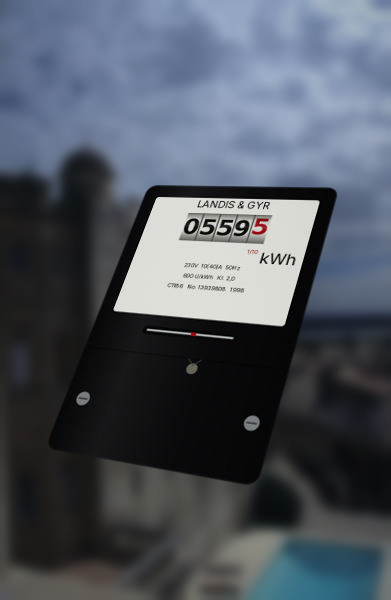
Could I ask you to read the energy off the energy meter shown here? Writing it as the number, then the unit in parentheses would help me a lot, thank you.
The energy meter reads 559.5 (kWh)
